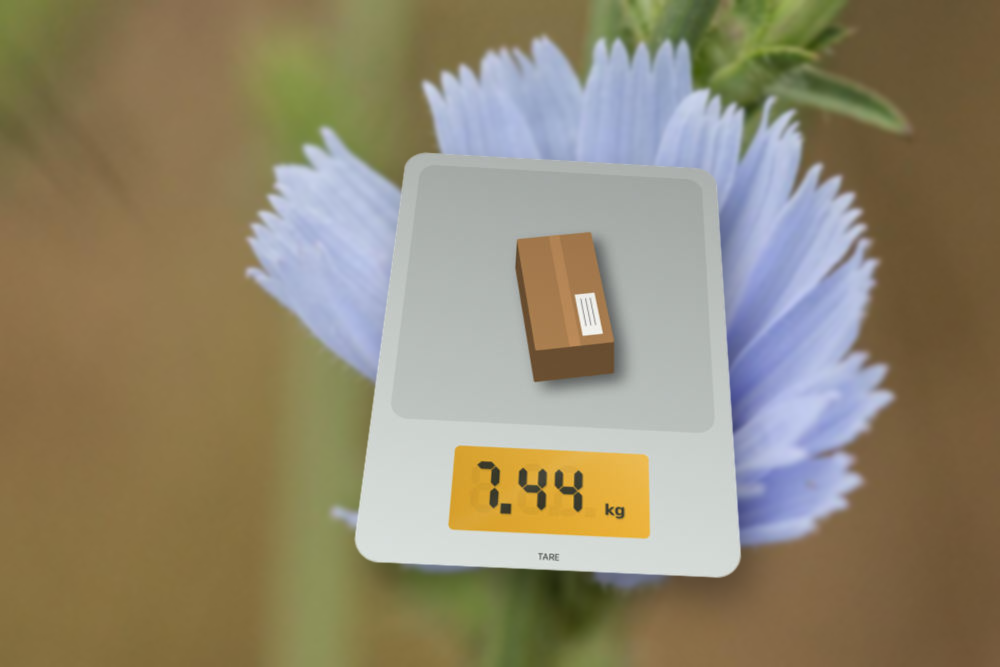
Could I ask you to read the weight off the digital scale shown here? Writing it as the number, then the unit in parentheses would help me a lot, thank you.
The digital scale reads 7.44 (kg)
